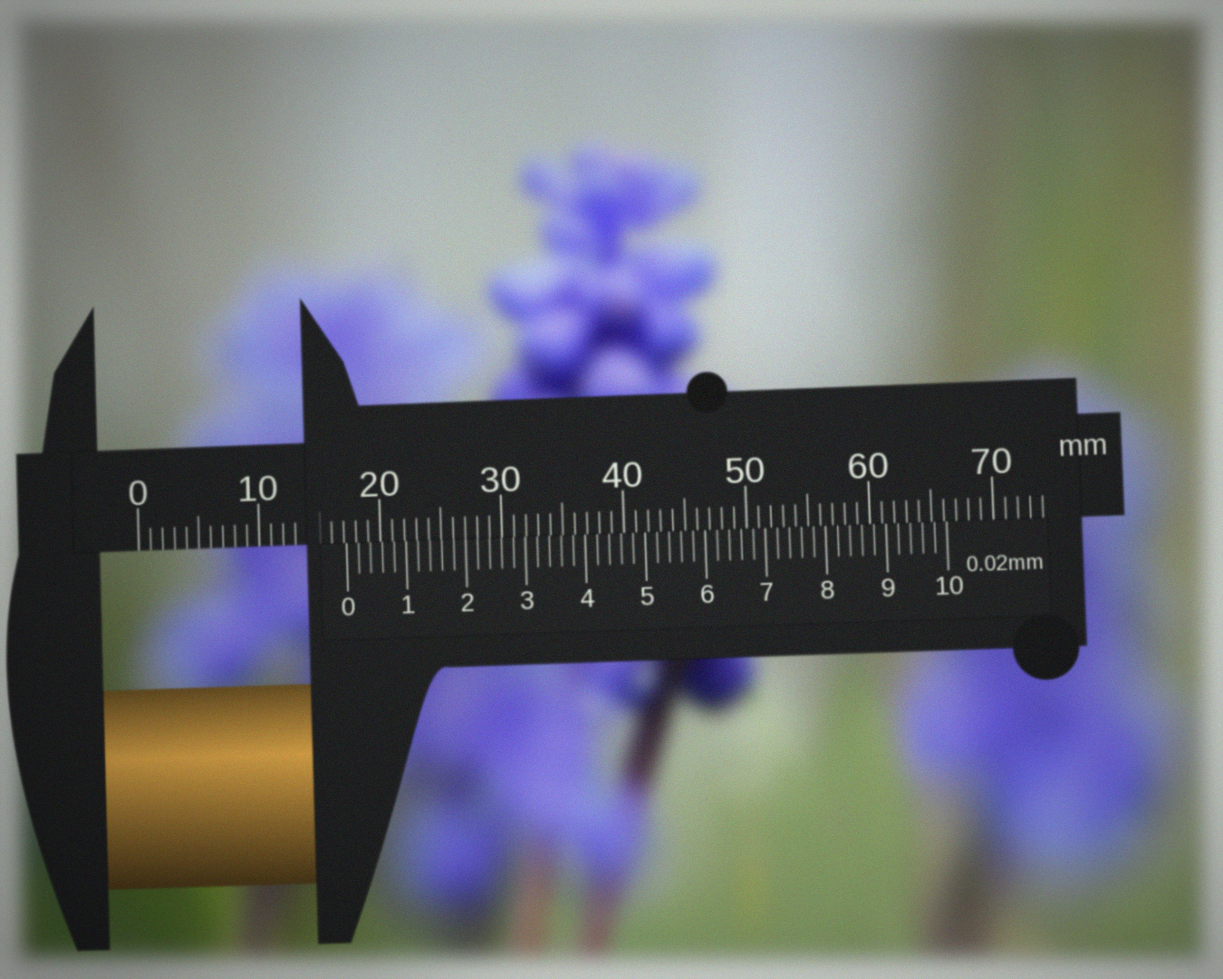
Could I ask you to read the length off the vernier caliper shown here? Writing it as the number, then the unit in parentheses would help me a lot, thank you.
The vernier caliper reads 17.2 (mm)
